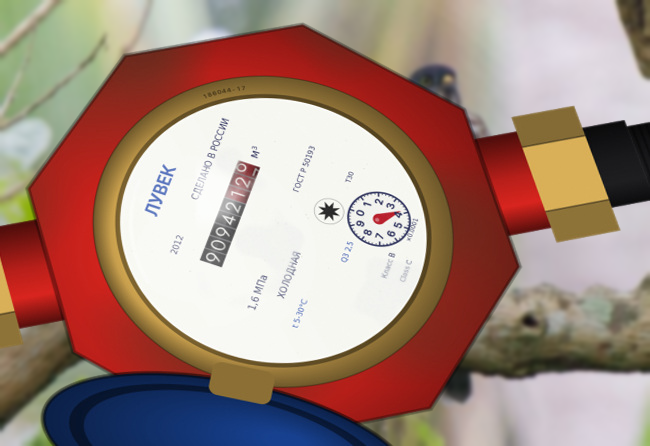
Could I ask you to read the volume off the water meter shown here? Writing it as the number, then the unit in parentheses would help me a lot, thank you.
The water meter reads 90942.1263 (m³)
